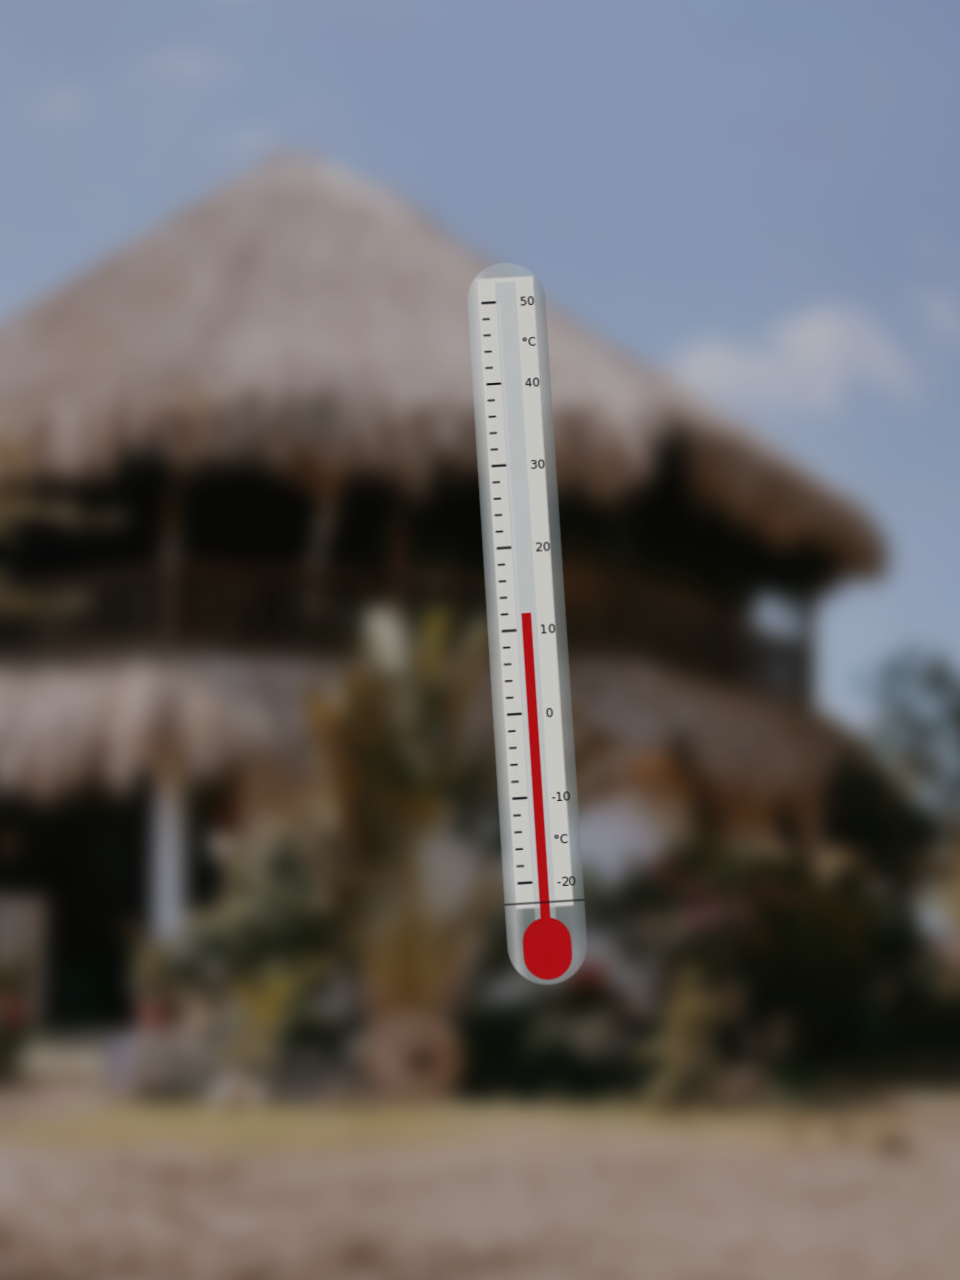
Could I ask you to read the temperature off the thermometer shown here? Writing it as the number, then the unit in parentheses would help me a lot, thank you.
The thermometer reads 12 (°C)
